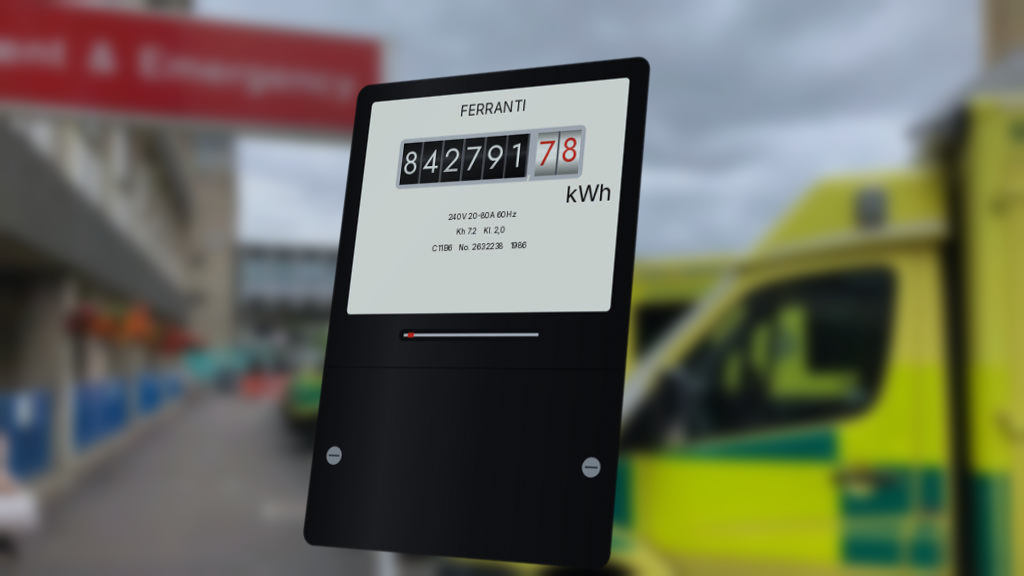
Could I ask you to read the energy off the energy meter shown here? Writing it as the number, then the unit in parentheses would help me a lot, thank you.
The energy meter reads 842791.78 (kWh)
